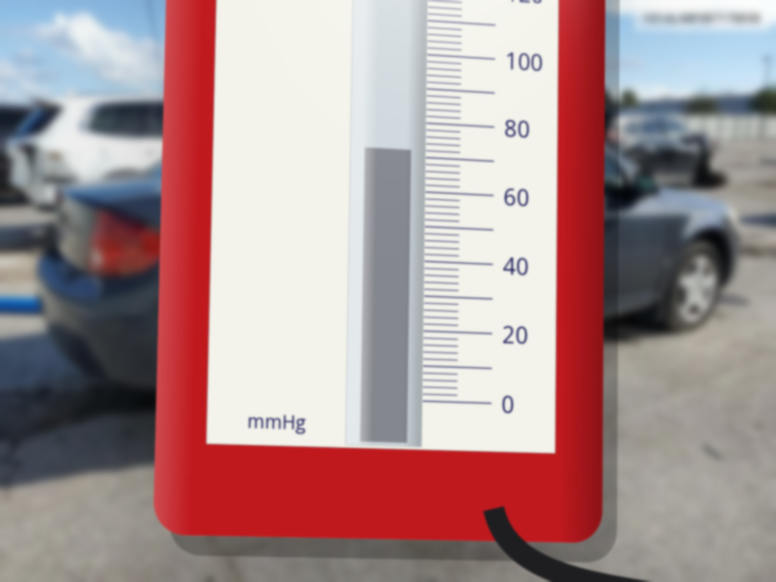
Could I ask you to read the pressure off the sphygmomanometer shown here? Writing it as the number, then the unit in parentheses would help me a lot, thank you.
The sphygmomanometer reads 72 (mmHg)
